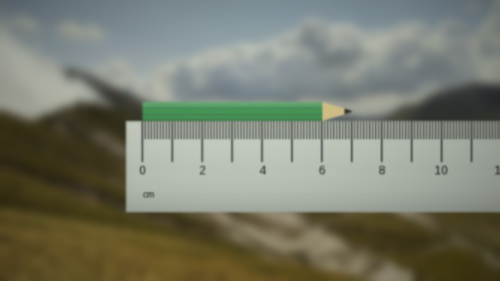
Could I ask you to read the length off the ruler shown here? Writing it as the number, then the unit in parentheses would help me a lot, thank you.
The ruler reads 7 (cm)
